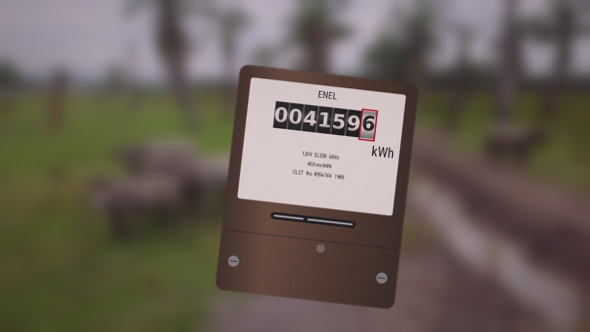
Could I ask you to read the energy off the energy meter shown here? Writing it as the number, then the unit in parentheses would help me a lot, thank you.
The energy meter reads 4159.6 (kWh)
